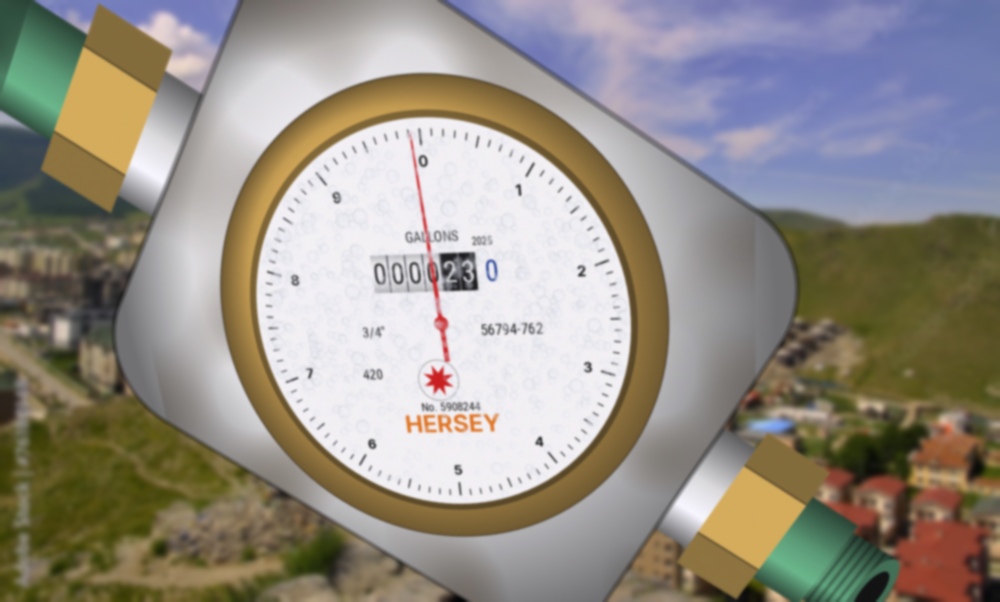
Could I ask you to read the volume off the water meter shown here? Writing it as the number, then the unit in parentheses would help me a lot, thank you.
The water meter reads 229.9 (gal)
